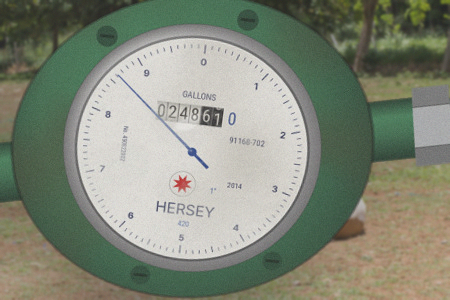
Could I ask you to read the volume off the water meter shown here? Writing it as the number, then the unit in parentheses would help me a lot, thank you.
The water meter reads 248608.6 (gal)
